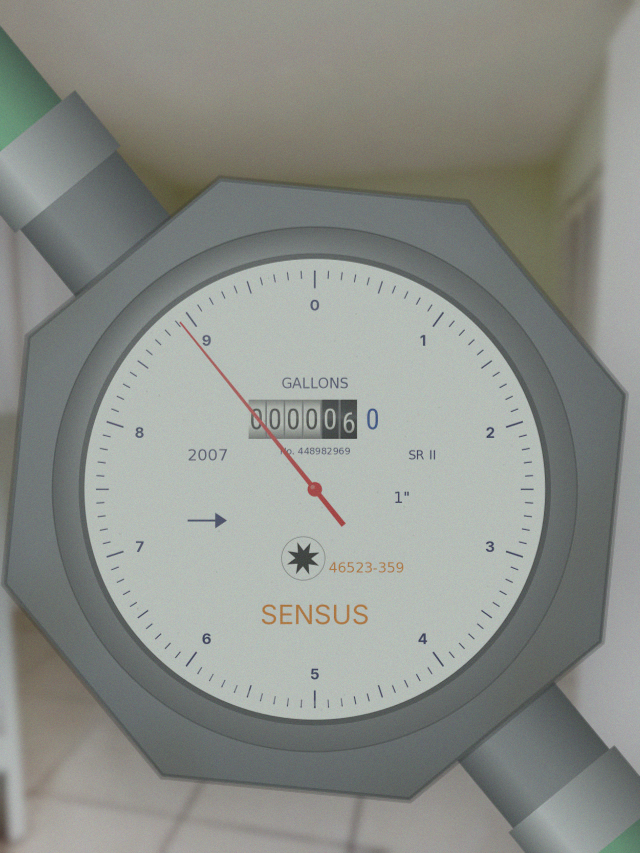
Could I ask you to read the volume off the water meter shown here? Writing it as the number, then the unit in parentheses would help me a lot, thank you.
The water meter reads 58.9 (gal)
